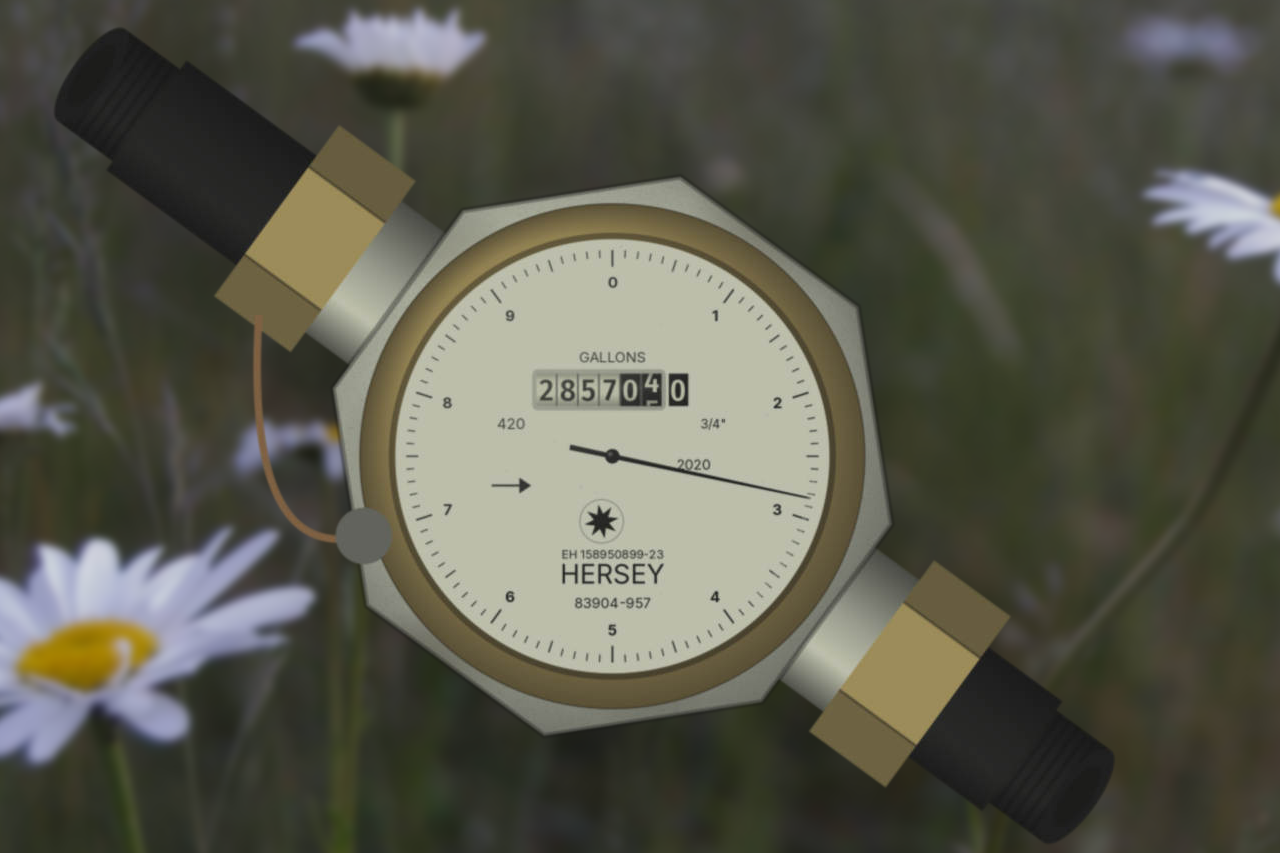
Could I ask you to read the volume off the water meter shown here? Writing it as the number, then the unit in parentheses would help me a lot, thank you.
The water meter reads 2857042.8 (gal)
